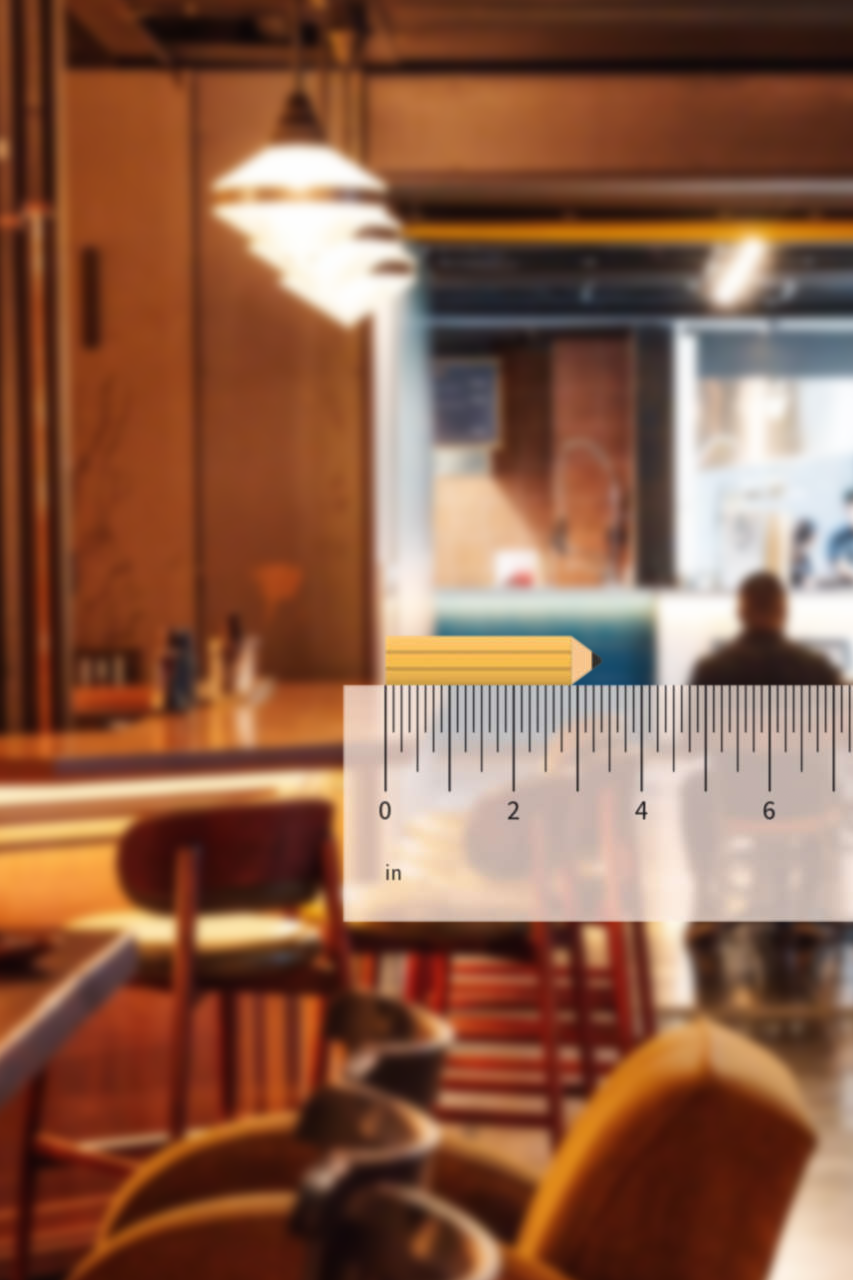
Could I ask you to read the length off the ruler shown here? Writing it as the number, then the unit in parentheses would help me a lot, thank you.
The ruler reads 3.375 (in)
